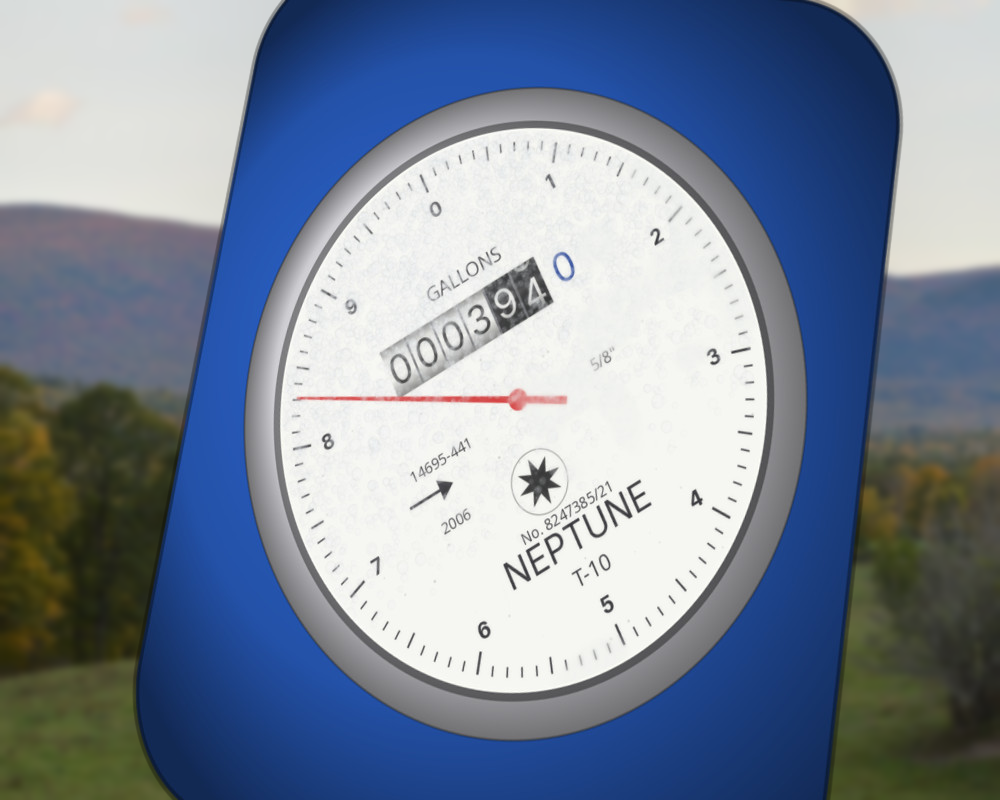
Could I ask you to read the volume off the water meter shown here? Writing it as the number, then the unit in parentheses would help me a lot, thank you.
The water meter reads 3938.3 (gal)
